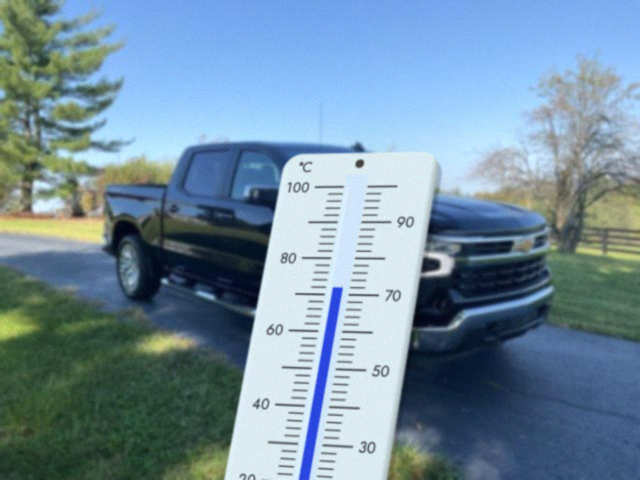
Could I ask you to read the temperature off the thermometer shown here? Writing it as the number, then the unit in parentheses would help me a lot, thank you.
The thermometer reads 72 (°C)
